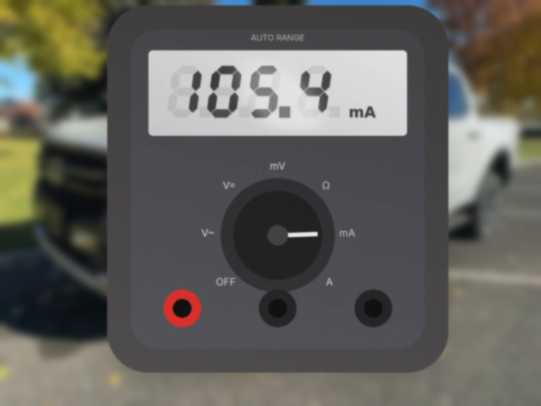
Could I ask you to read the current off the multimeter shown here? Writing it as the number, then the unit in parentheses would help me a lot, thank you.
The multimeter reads 105.4 (mA)
